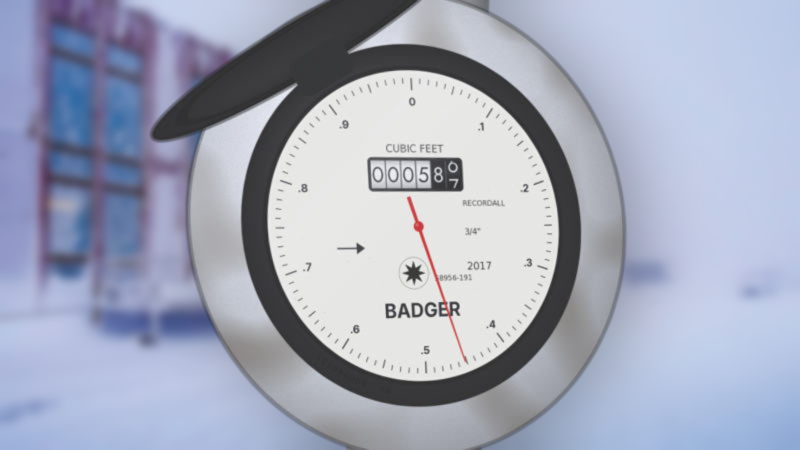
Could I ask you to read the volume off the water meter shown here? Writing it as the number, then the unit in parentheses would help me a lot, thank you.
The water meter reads 586.45 (ft³)
